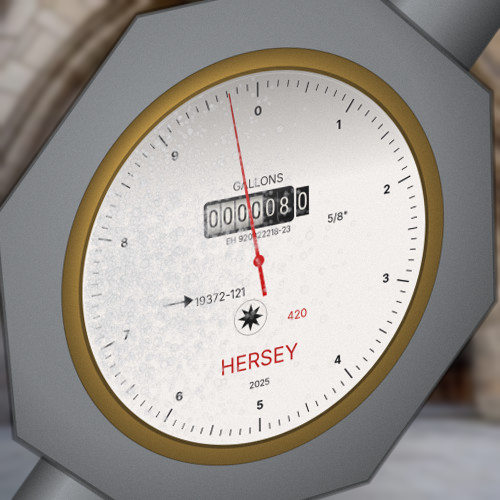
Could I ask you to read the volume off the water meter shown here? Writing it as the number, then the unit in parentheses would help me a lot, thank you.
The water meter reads 79.7 (gal)
